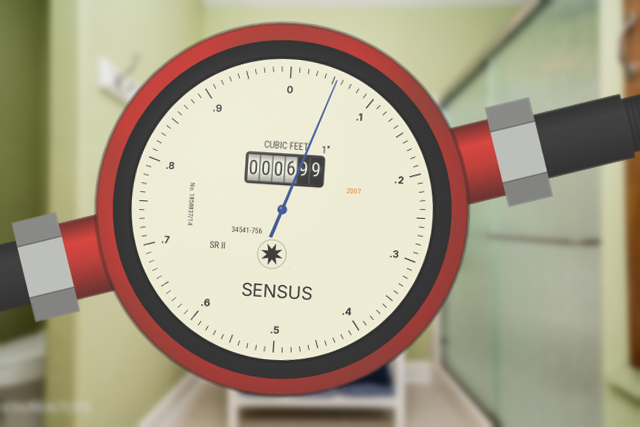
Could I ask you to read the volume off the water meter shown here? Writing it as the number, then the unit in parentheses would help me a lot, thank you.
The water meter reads 699.05 (ft³)
